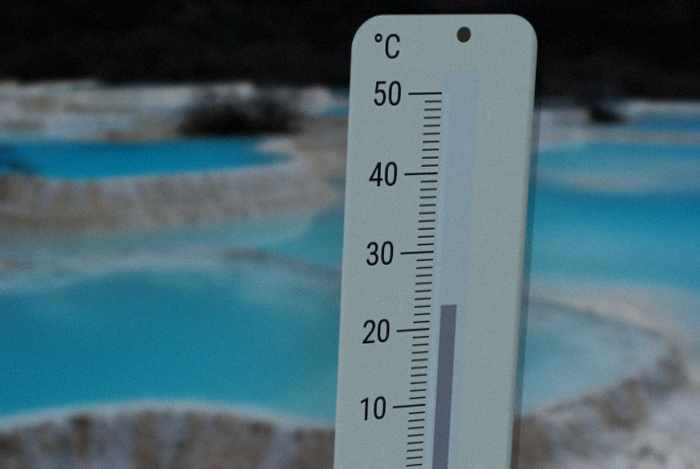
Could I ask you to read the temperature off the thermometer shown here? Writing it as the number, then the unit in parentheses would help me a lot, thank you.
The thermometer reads 23 (°C)
